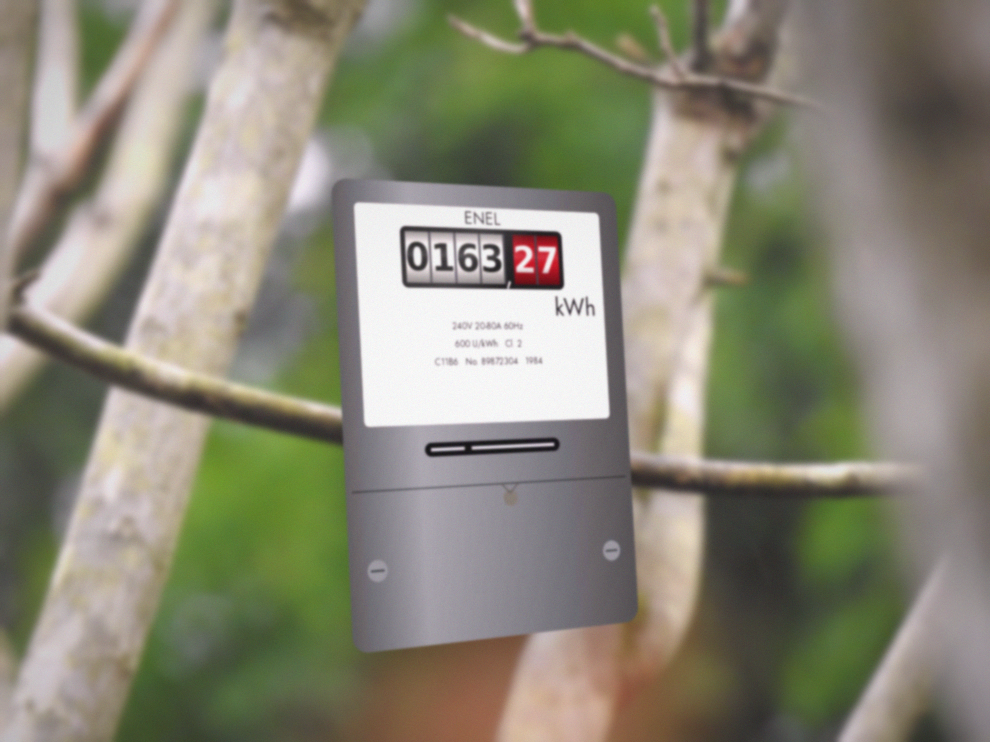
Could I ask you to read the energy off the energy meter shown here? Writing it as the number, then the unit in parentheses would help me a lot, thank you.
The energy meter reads 163.27 (kWh)
